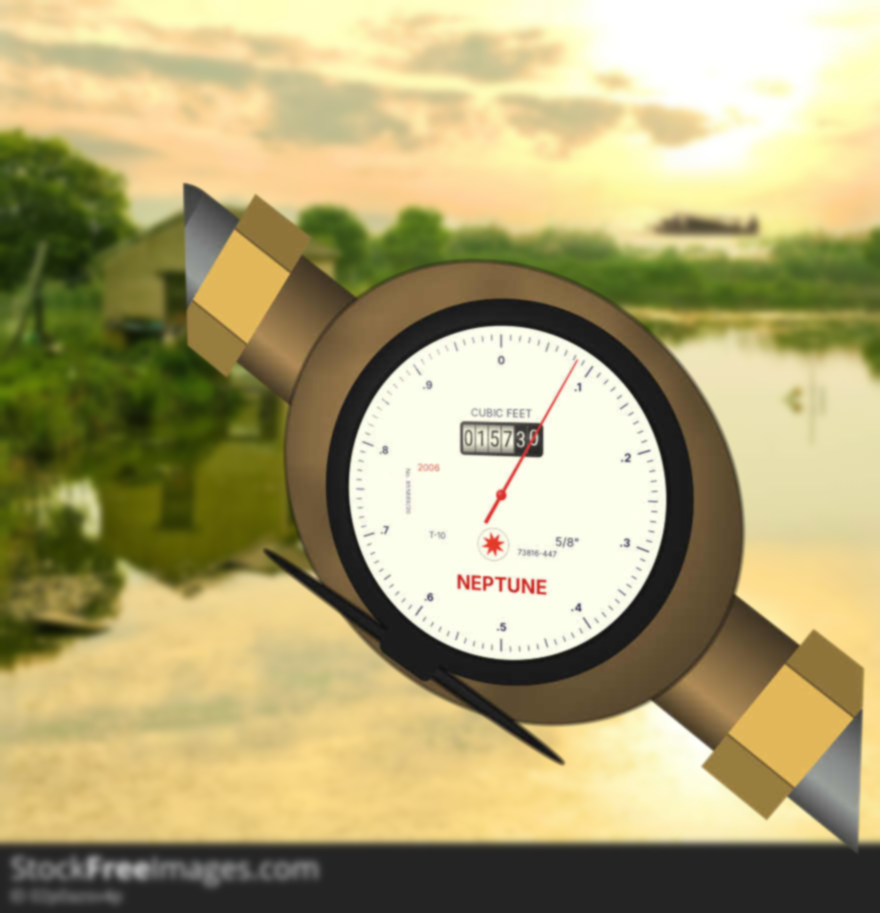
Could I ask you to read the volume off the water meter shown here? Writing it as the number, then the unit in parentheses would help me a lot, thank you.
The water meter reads 15730.08 (ft³)
